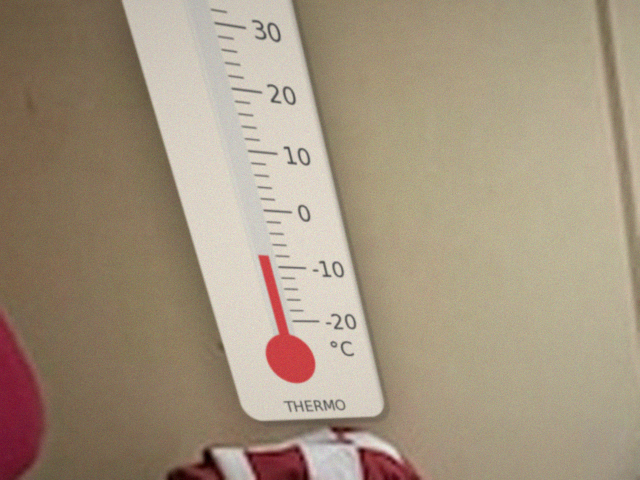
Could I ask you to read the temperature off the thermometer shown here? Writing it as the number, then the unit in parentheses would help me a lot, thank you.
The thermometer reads -8 (°C)
